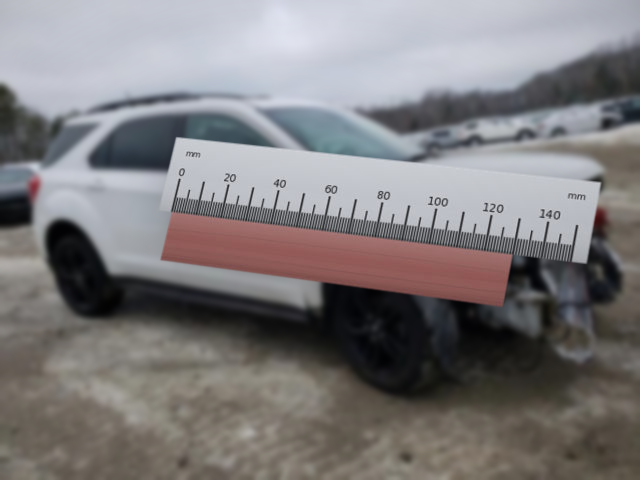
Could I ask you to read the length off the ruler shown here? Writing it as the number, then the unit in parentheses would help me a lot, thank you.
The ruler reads 130 (mm)
